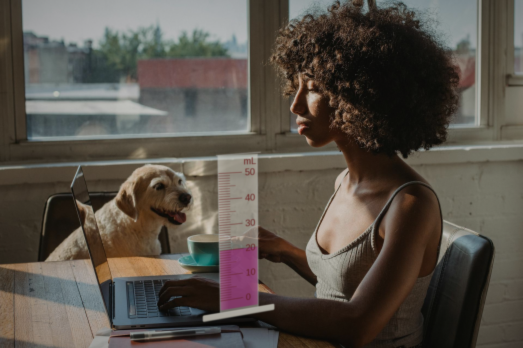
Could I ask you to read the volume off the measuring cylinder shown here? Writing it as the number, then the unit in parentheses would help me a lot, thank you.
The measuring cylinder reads 20 (mL)
